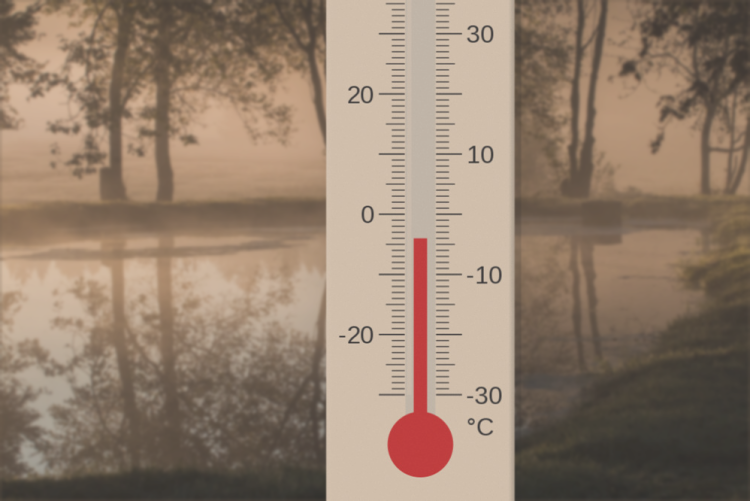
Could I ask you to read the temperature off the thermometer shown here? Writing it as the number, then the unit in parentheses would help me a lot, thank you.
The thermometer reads -4 (°C)
